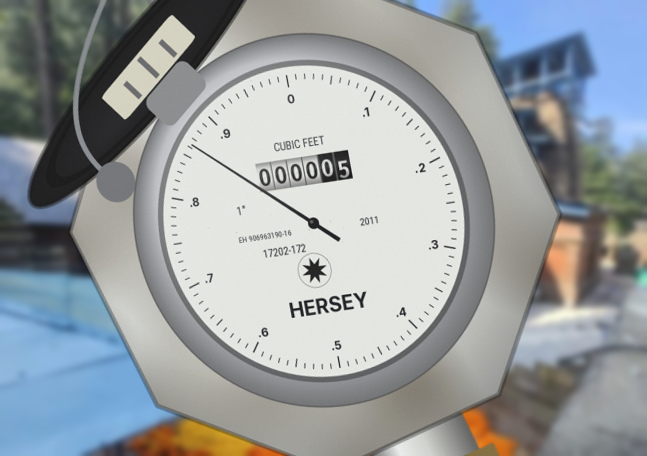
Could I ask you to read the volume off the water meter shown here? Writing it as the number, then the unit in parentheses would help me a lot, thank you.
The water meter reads 4.86 (ft³)
